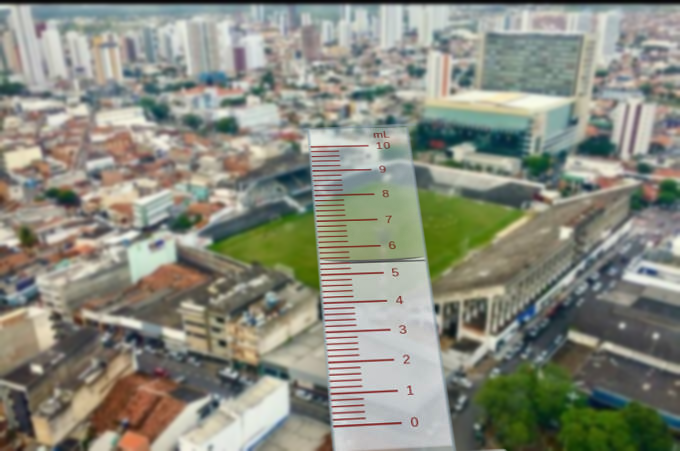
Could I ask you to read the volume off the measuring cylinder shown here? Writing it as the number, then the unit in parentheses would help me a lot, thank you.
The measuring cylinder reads 5.4 (mL)
